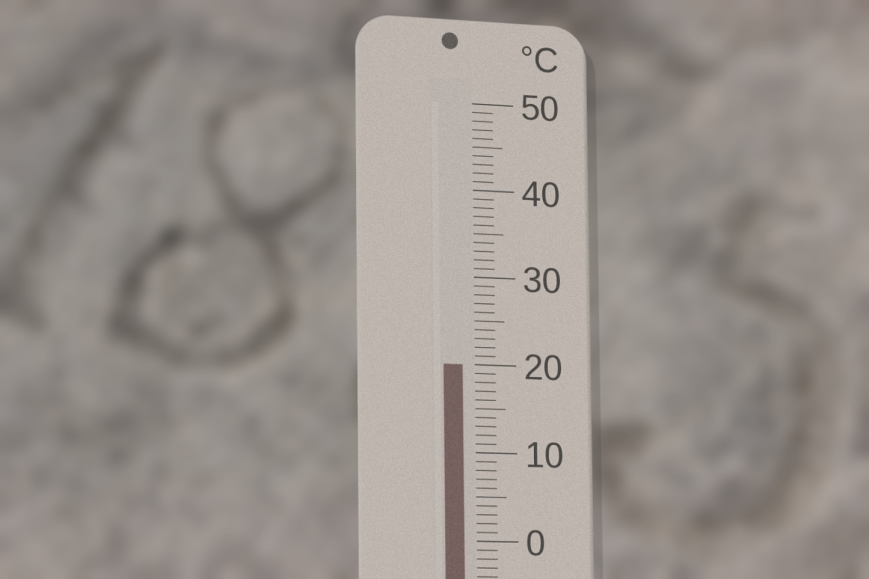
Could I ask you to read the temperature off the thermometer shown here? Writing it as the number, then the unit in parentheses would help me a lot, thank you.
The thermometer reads 20 (°C)
